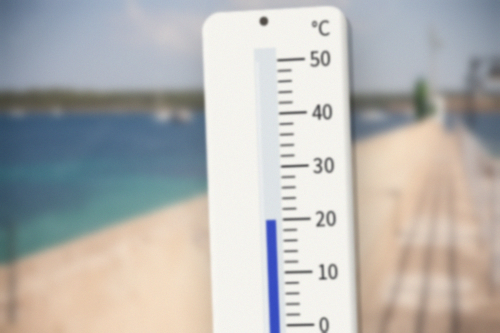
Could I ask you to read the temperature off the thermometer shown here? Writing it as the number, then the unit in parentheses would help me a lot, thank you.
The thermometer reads 20 (°C)
